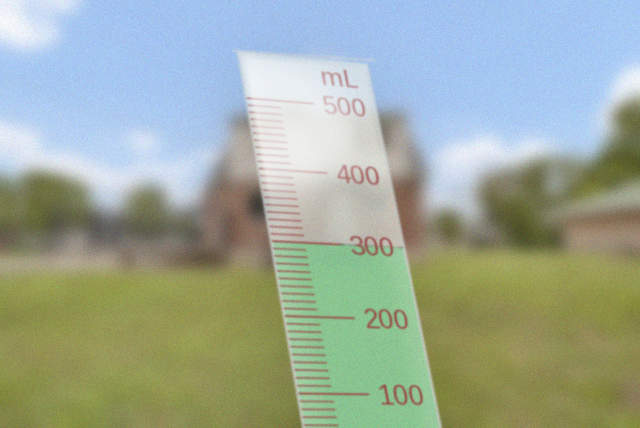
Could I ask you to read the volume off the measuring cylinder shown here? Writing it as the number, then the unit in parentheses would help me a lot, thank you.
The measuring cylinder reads 300 (mL)
